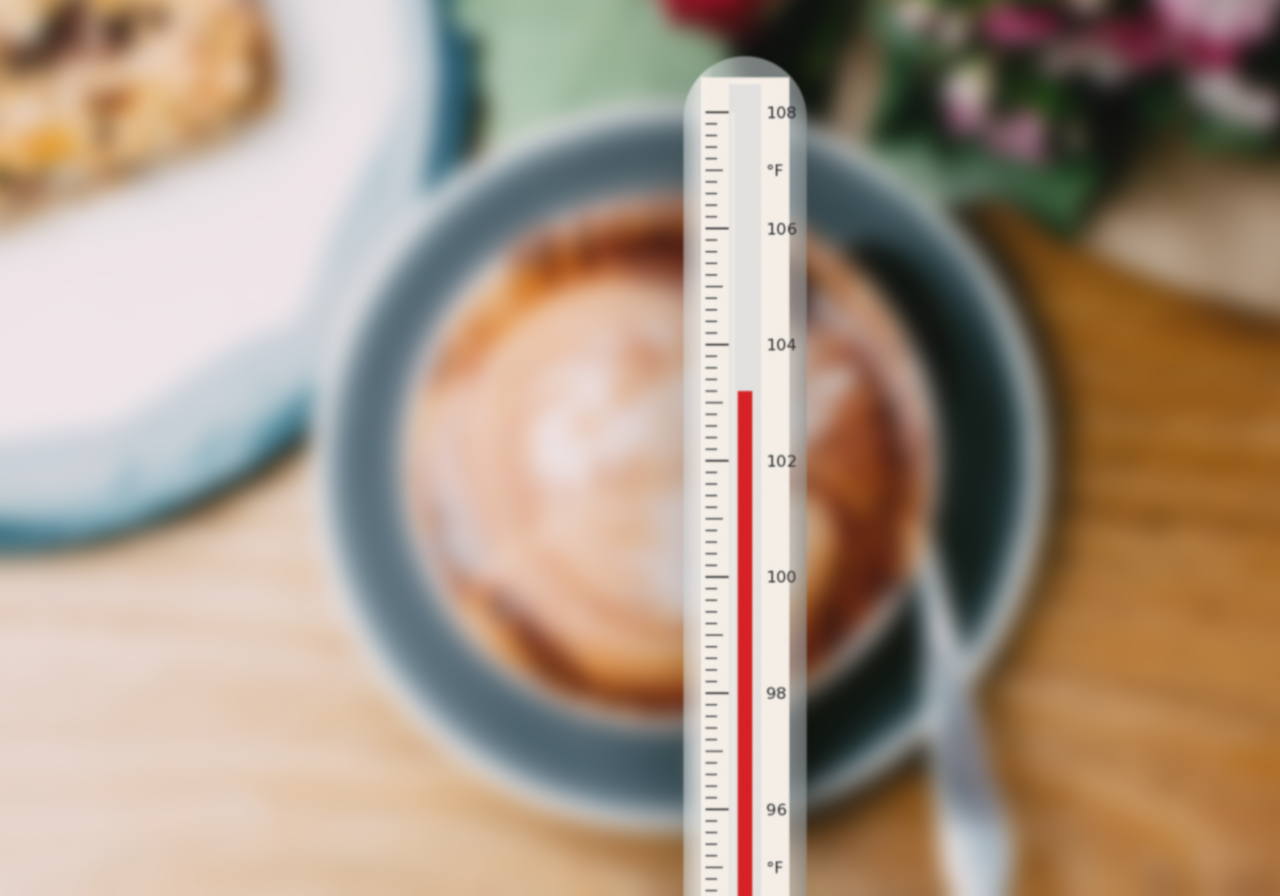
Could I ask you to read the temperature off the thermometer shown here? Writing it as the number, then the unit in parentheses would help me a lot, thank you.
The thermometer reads 103.2 (°F)
